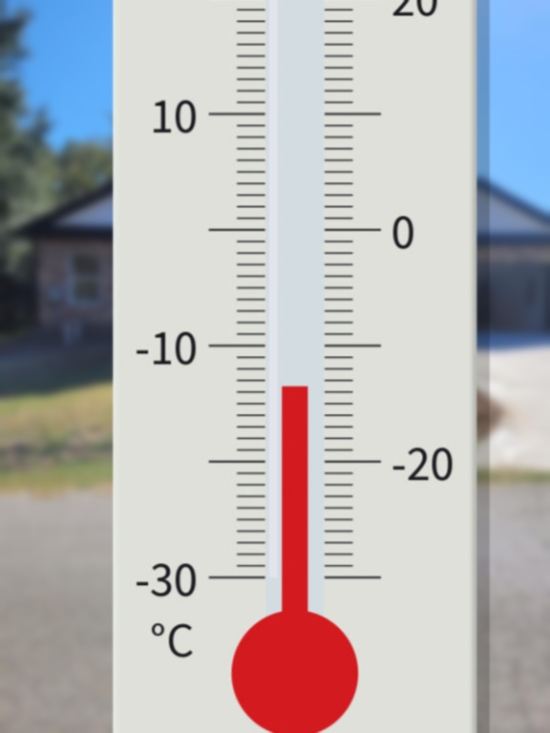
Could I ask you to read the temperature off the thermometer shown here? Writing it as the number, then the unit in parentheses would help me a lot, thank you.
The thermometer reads -13.5 (°C)
